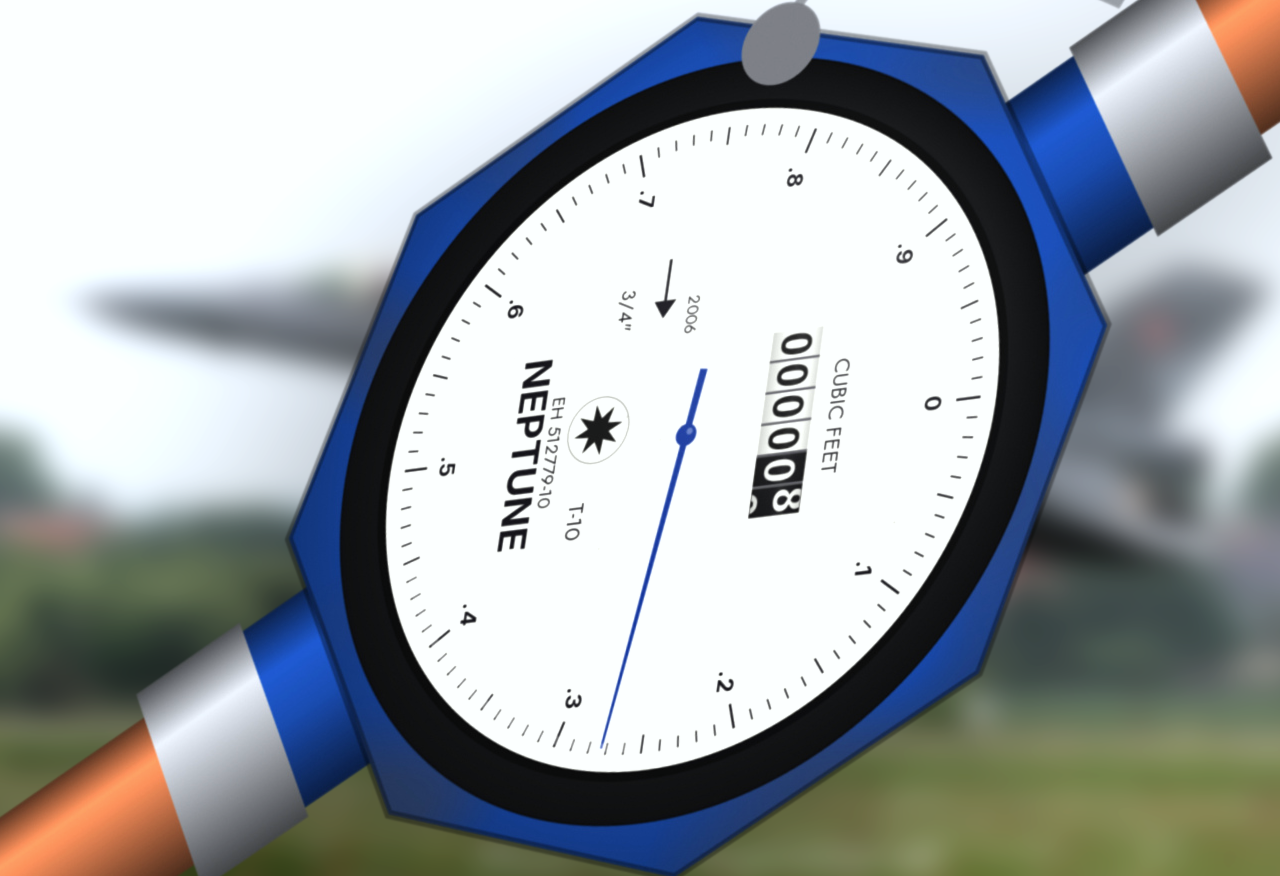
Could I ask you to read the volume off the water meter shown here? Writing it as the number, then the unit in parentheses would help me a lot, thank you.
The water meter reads 8.27 (ft³)
